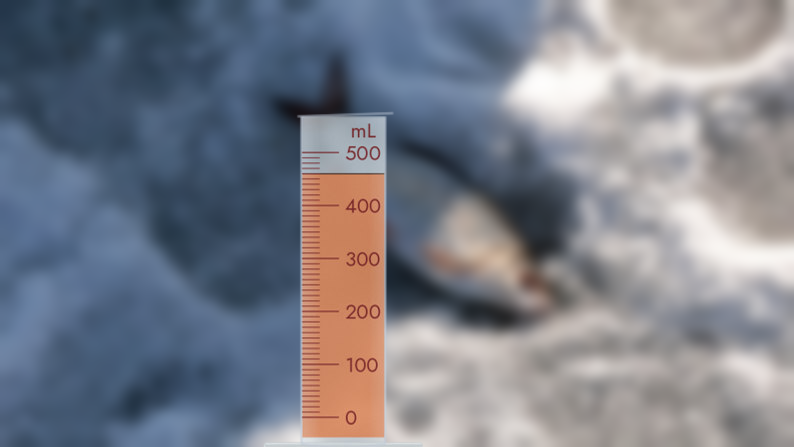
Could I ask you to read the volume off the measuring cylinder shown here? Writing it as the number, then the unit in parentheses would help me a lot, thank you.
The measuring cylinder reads 460 (mL)
